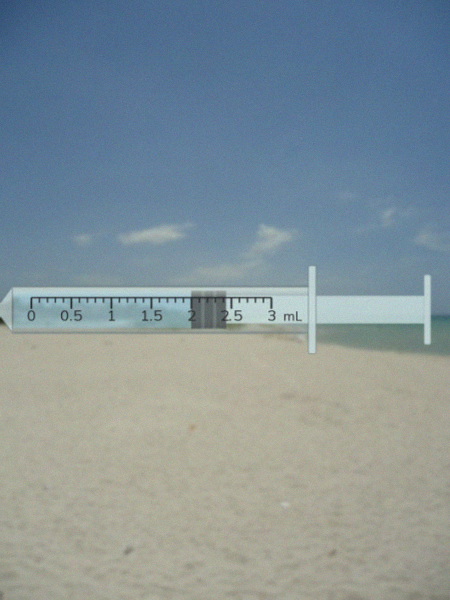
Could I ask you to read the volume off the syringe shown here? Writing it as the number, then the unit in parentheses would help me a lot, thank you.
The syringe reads 2 (mL)
